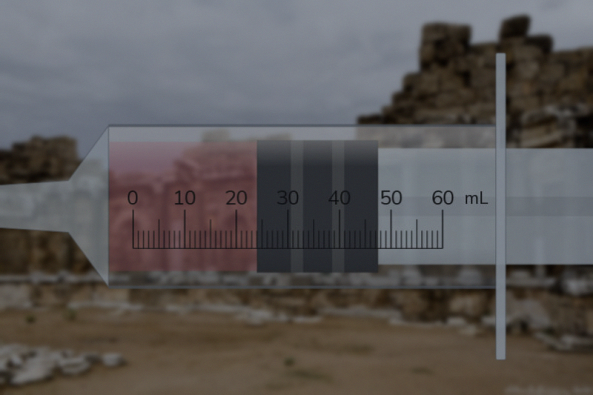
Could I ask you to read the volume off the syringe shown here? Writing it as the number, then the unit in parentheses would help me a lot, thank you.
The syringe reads 24 (mL)
